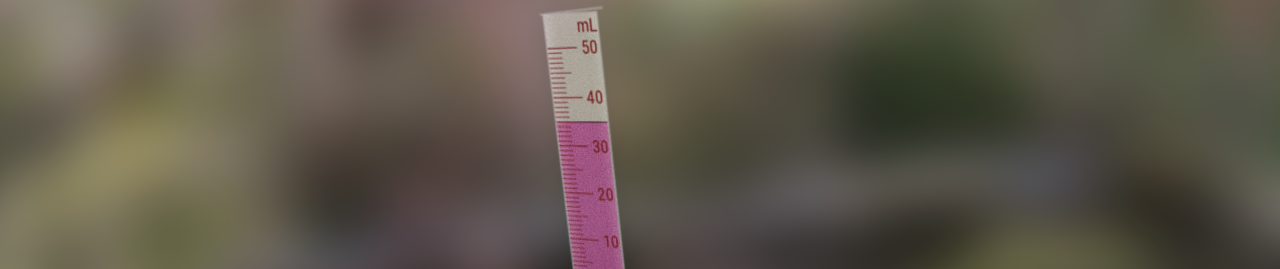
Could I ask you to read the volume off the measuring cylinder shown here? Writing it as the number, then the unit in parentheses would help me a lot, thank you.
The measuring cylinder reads 35 (mL)
